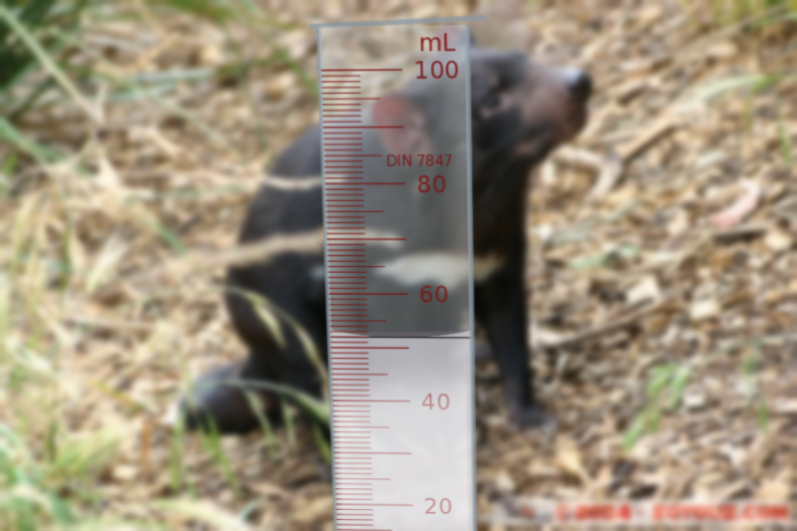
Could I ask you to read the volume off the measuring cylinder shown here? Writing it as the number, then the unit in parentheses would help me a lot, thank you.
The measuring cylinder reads 52 (mL)
